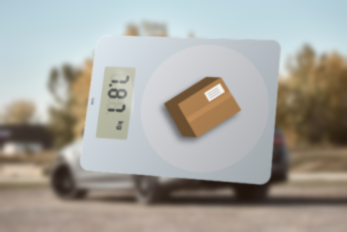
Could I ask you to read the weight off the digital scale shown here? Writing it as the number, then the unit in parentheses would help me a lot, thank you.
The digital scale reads 7.87 (kg)
